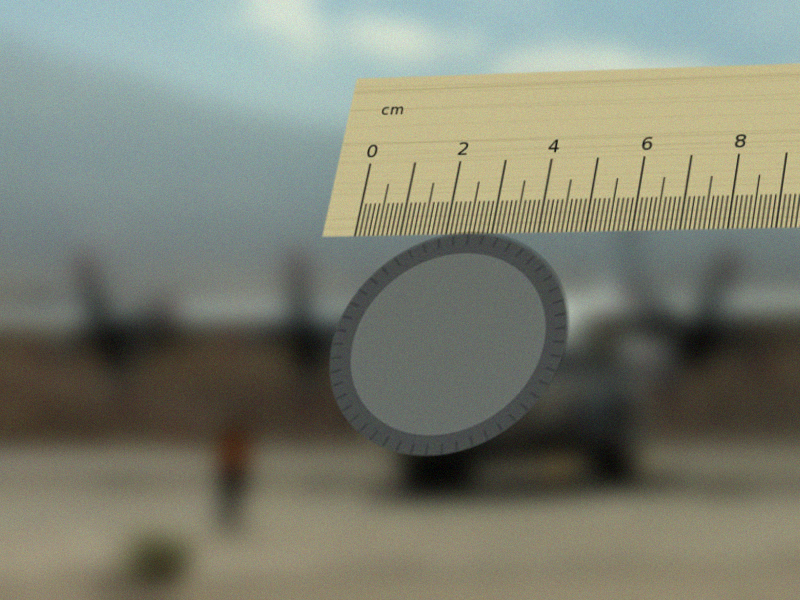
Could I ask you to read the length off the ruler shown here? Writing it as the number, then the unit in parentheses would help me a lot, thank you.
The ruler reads 5 (cm)
